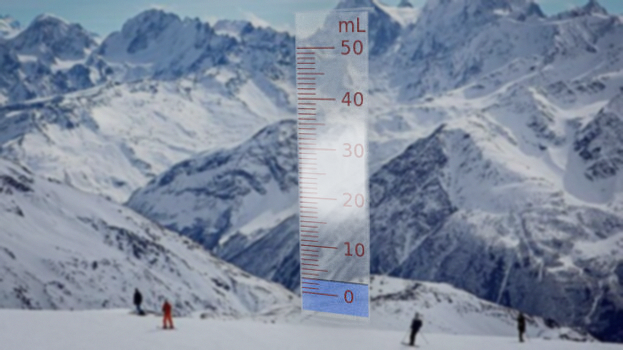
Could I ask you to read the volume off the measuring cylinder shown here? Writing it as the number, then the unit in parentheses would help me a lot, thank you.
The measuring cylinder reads 3 (mL)
